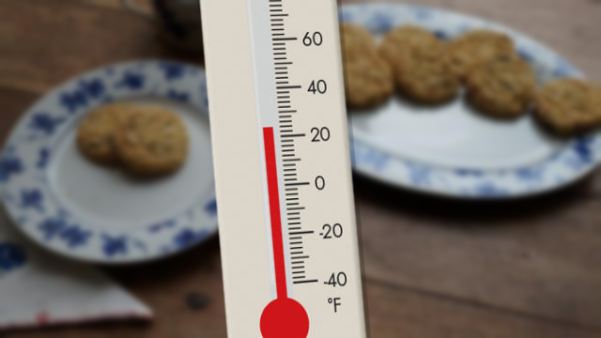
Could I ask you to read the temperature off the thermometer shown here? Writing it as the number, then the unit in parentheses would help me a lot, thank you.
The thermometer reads 24 (°F)
